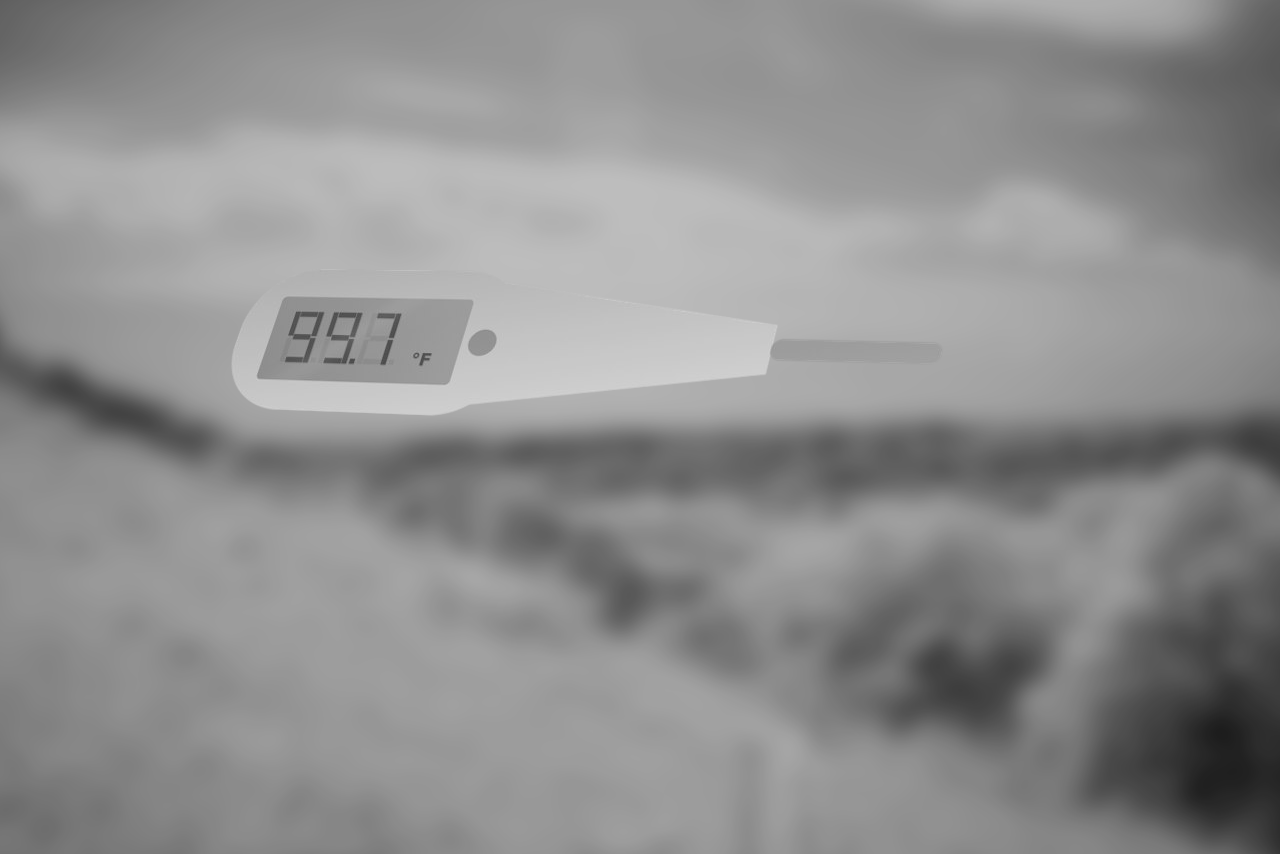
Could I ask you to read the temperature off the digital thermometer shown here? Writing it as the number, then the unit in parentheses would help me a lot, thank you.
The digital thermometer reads 99.7 (°F)
